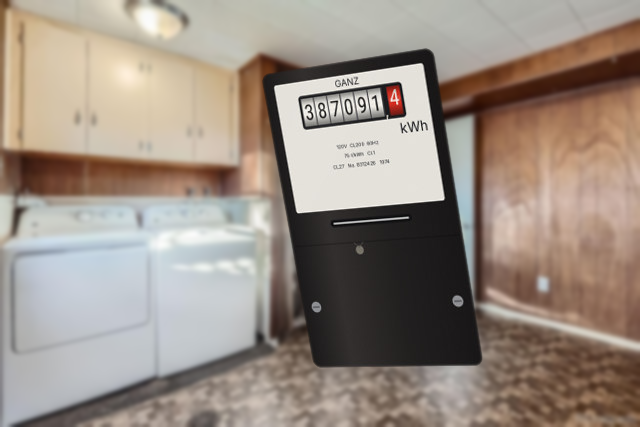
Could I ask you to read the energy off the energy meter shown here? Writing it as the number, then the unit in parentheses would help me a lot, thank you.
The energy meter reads 387091.4 (kWh)
